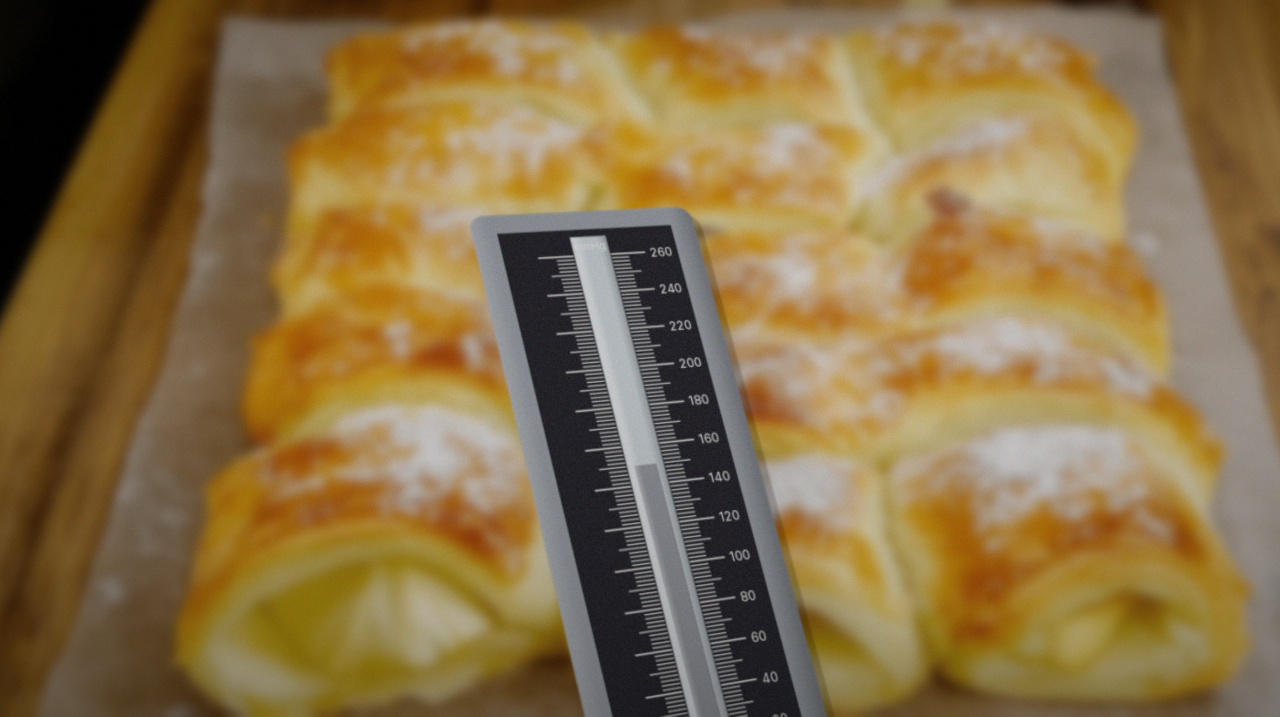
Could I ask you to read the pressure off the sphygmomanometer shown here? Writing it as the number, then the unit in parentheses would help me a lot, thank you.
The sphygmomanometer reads 150 (mmHg)
